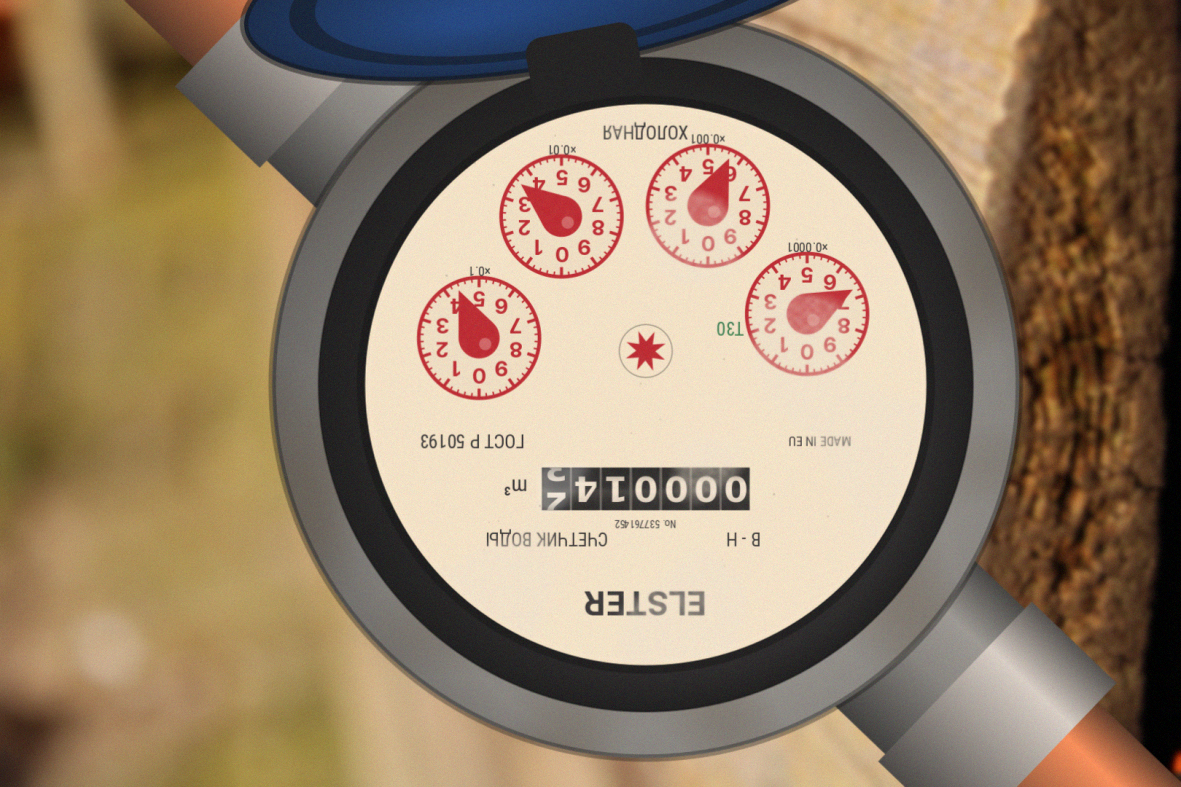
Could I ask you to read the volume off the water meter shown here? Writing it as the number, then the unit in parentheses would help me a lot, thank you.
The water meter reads 142.4356 (m³)
